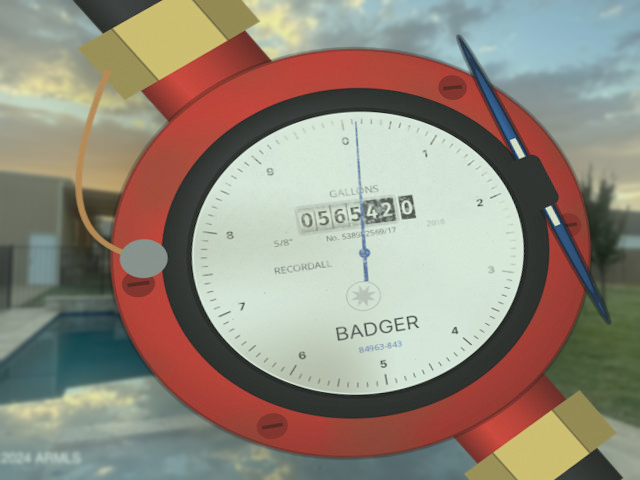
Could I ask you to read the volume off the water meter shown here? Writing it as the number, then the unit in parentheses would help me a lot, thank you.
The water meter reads 565420.1 (gal)
